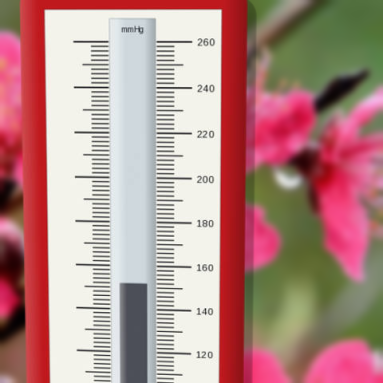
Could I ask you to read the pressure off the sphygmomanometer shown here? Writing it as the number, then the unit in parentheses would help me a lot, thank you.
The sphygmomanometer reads 152 (mmHg)
